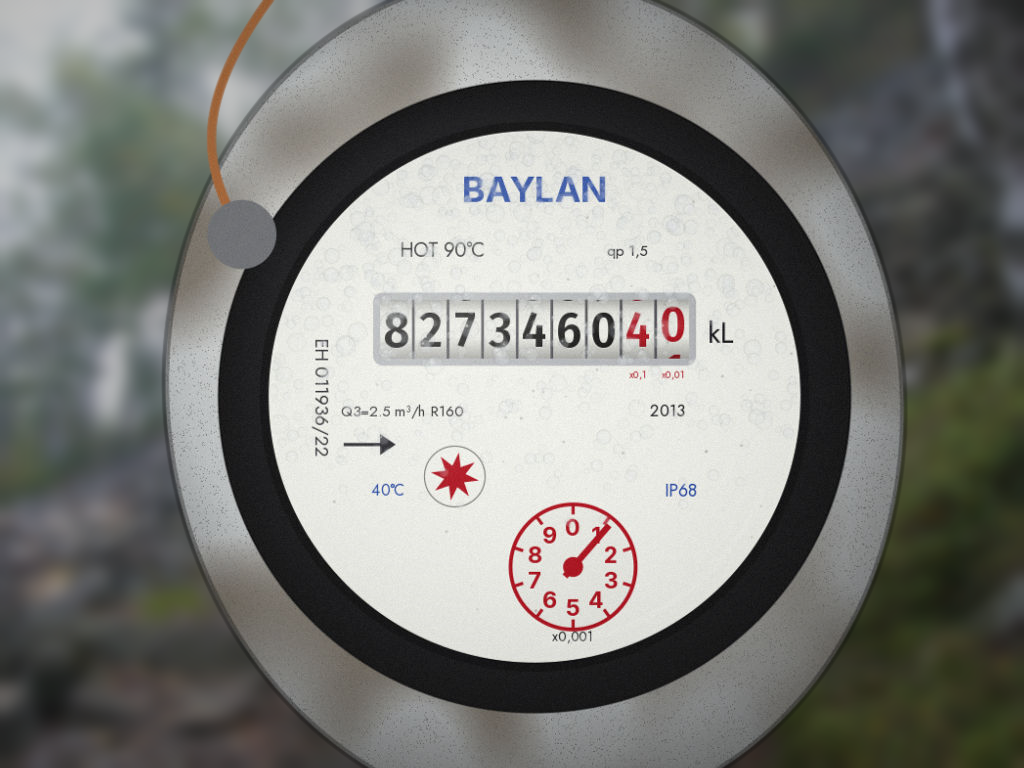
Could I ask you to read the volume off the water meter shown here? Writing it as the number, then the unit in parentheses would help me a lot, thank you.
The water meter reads 8273460.401 (kL)
